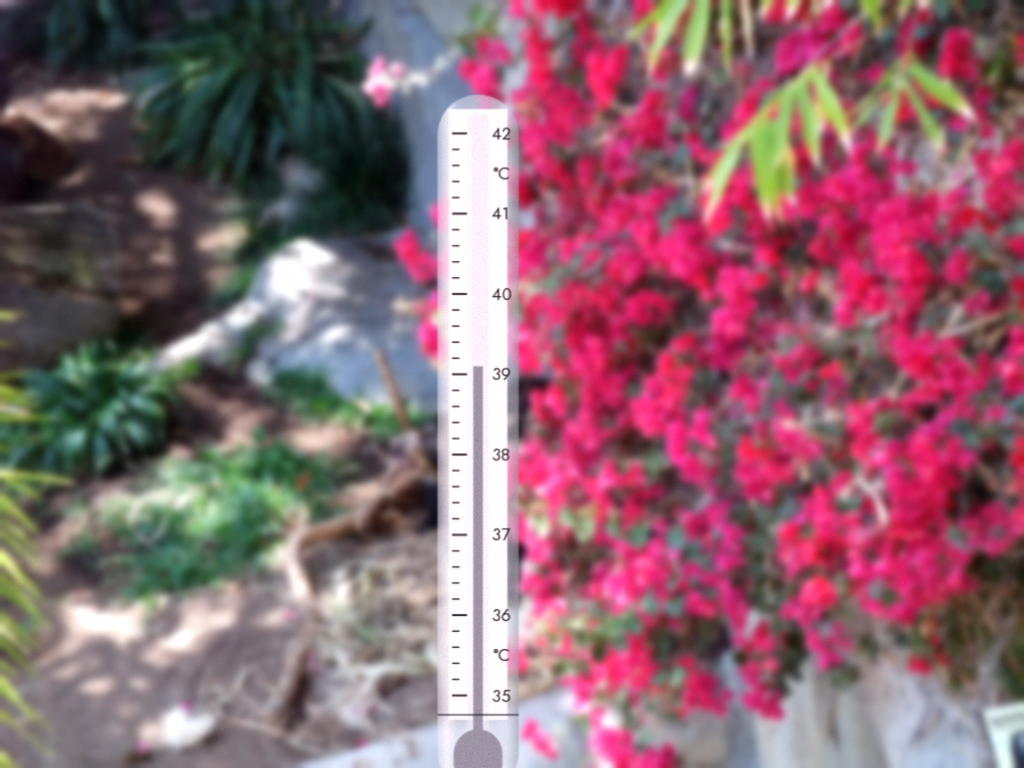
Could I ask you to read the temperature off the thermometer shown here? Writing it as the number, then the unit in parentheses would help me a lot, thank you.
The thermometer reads 39.1 (°C)
